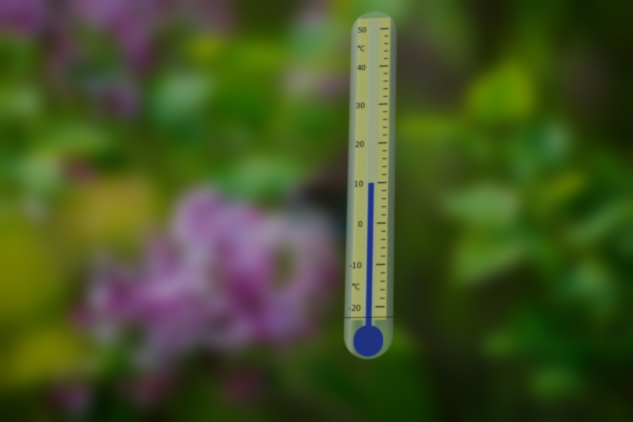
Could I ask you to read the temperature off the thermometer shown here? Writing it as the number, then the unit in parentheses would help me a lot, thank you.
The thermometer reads 10 (°C)
